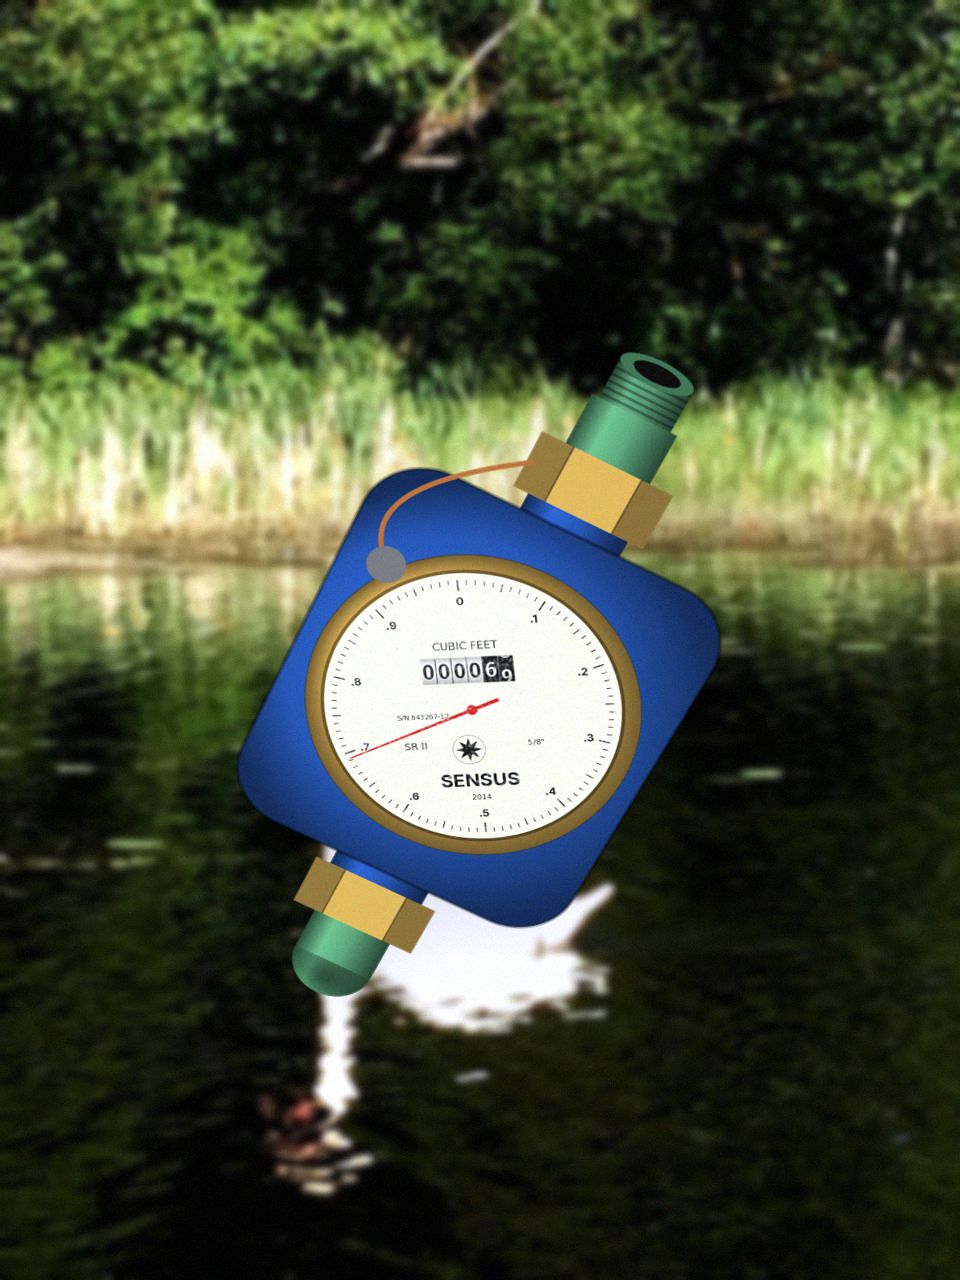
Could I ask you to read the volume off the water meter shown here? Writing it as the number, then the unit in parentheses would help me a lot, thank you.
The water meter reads 68.69 (ft³)
